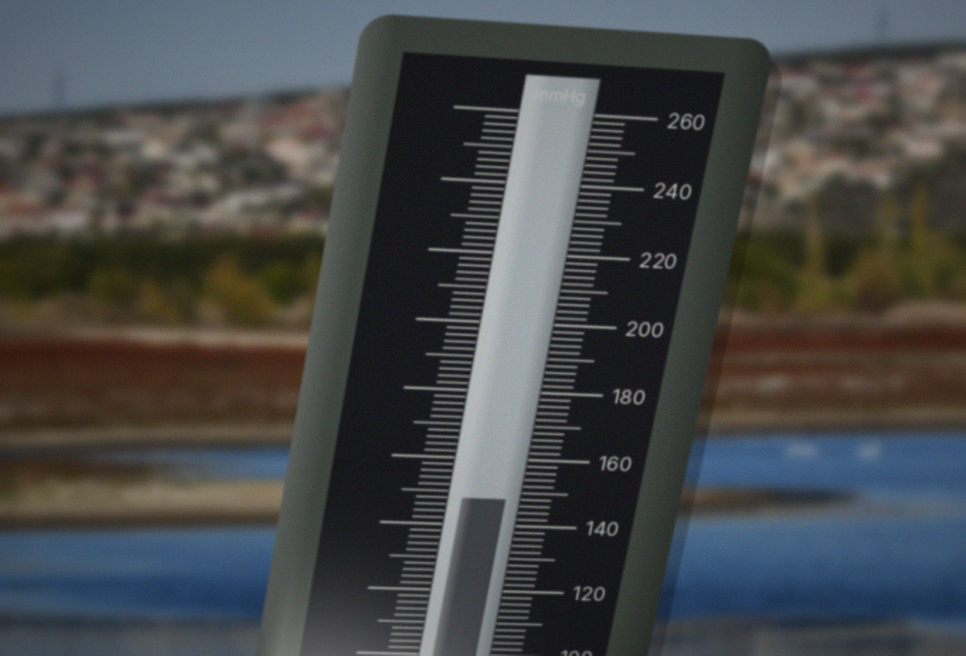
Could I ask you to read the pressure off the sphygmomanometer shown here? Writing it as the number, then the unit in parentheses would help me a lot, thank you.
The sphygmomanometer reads 148 (mmHg)
